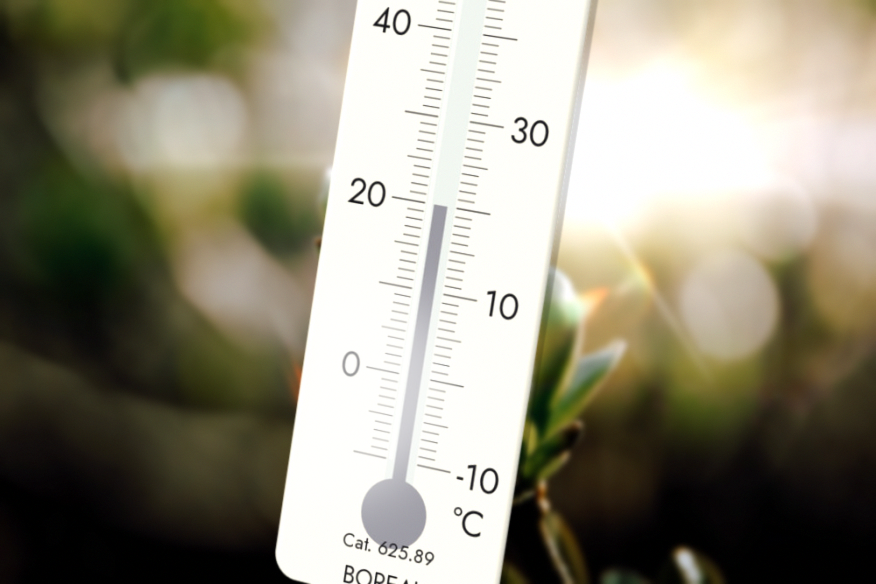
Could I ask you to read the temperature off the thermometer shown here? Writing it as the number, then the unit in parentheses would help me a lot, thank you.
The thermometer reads 20 (°C)
